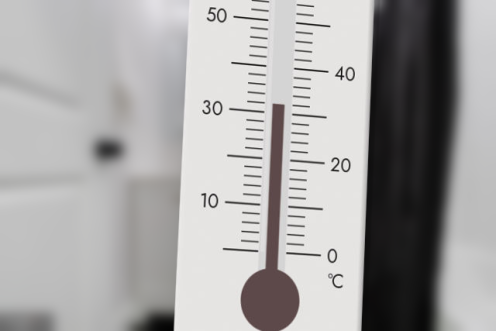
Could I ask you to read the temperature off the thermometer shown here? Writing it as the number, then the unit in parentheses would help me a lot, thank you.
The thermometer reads 32 (°C)
